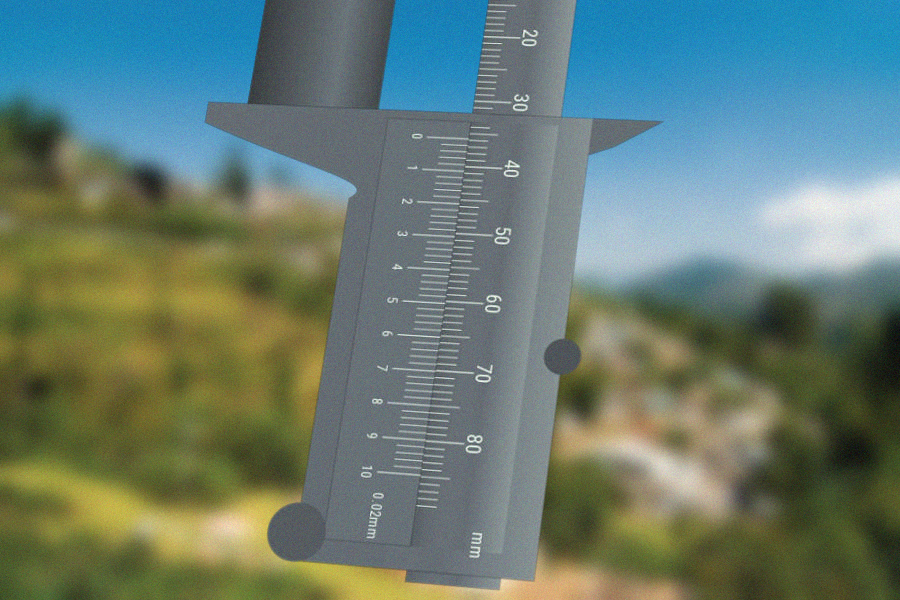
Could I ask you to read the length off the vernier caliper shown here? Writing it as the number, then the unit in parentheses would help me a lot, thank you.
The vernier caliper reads 35.8 (mm)
